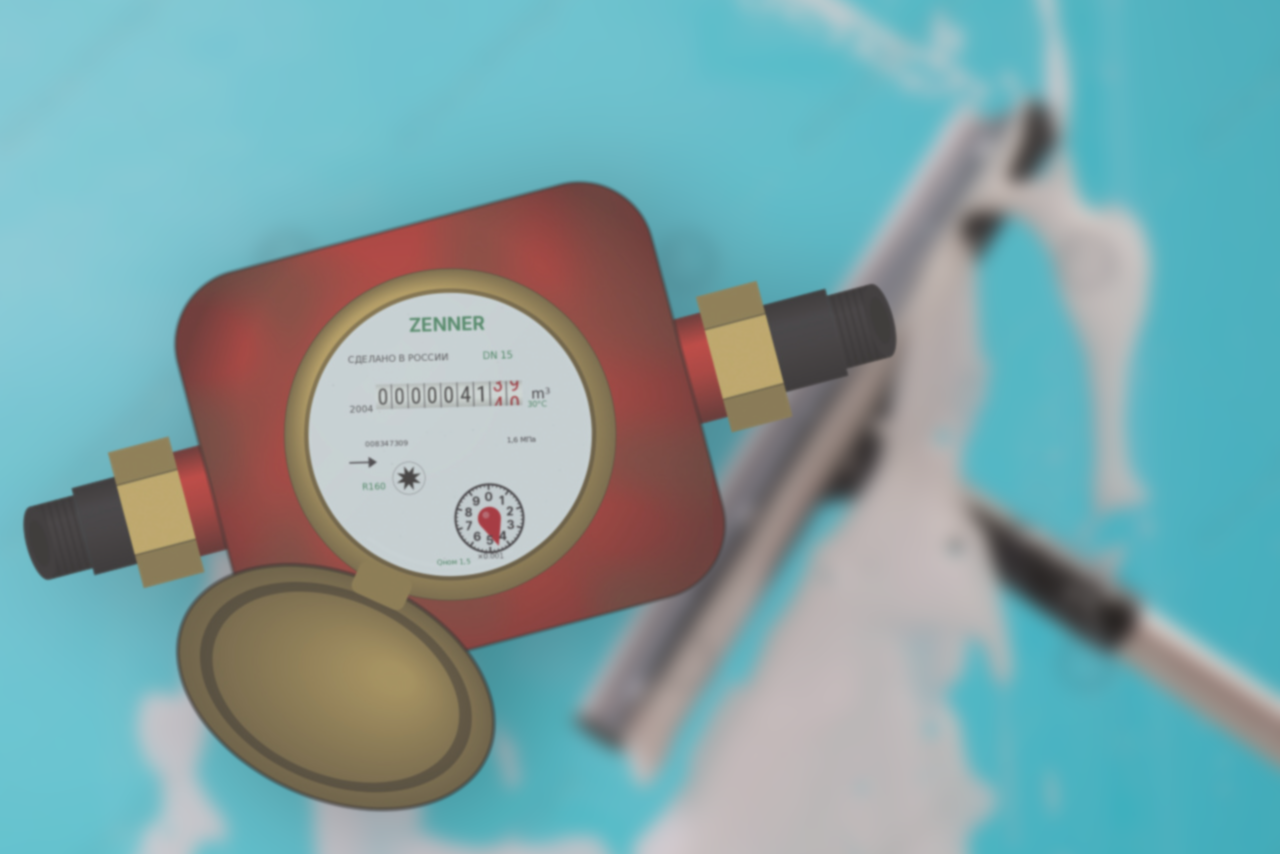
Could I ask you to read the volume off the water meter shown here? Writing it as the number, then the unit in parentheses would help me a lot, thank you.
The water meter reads 41.394 (m³)
